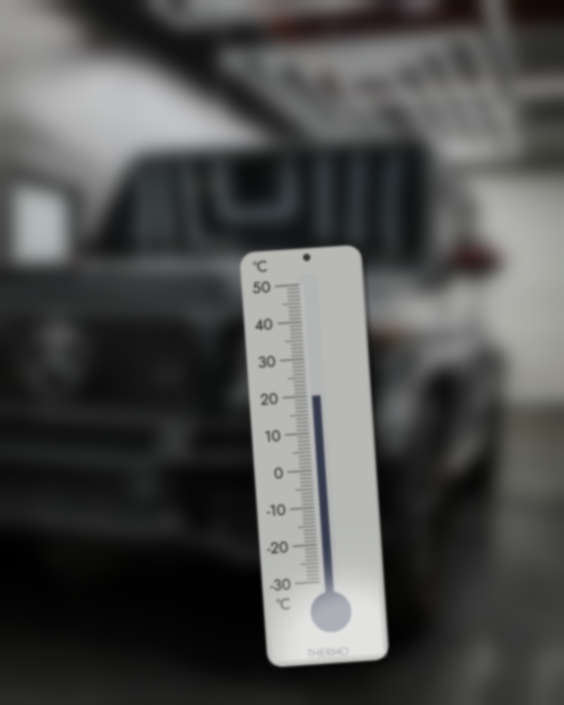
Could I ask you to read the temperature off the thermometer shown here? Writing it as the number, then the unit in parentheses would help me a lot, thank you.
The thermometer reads 20 (°C)
